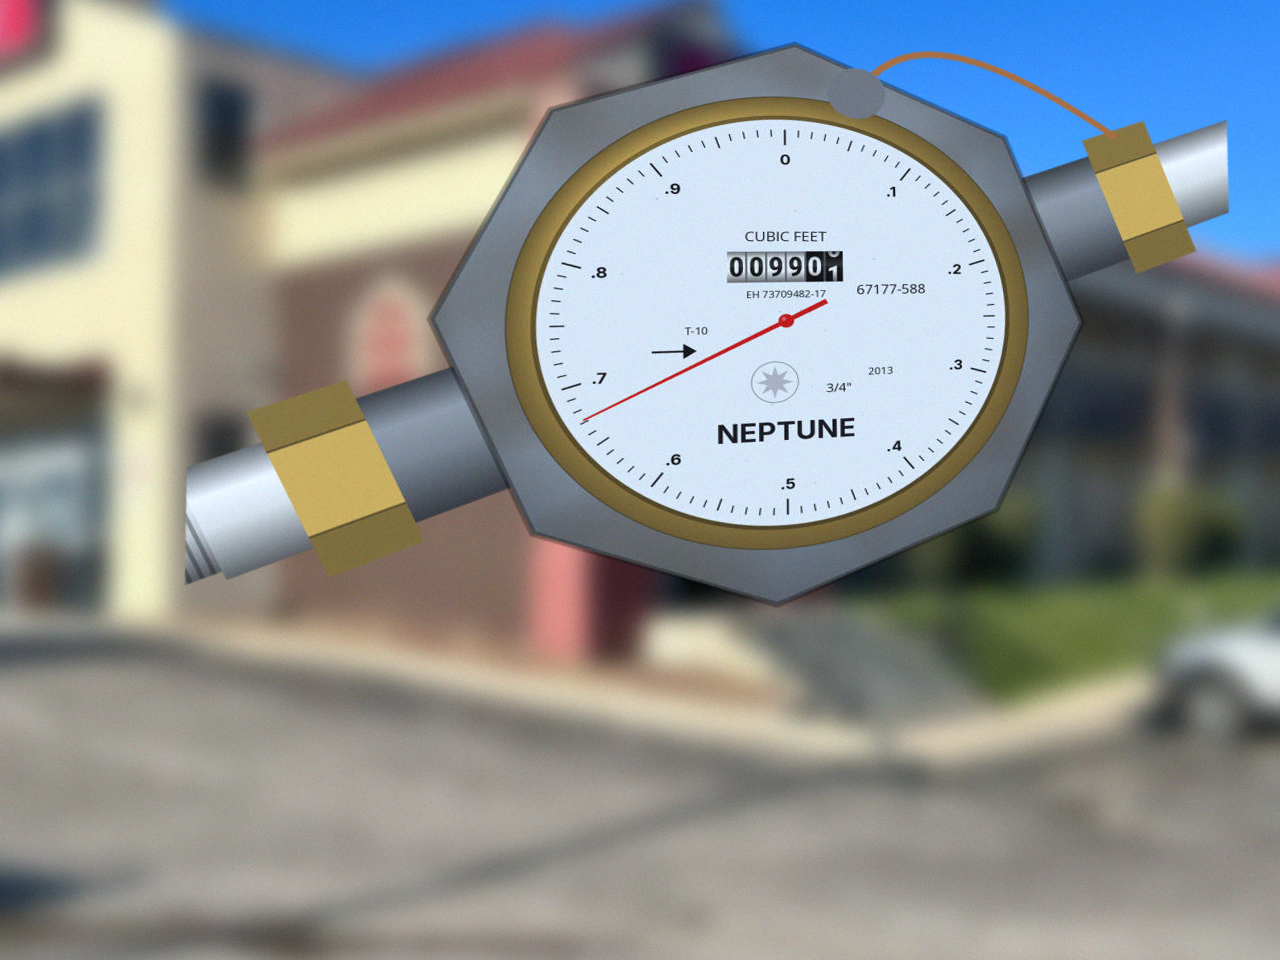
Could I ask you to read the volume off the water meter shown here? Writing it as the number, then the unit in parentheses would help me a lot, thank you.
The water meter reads 9900.67 (ft³)
